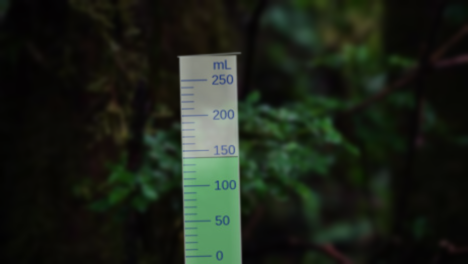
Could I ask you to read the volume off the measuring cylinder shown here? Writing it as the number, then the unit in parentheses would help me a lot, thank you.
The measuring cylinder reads 140 (mL)
